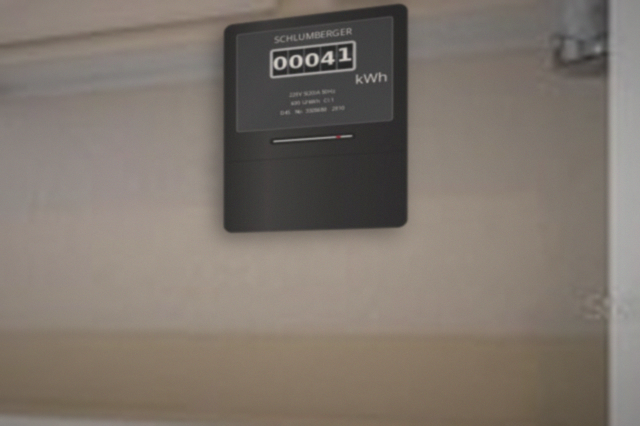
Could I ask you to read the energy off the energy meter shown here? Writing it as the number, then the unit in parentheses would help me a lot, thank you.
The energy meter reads 41 (kWh)
